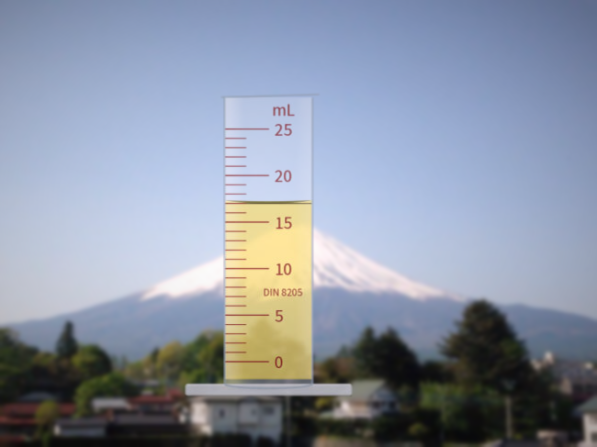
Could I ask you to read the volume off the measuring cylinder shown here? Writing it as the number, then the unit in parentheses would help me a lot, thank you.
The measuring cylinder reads 17 (mL)
